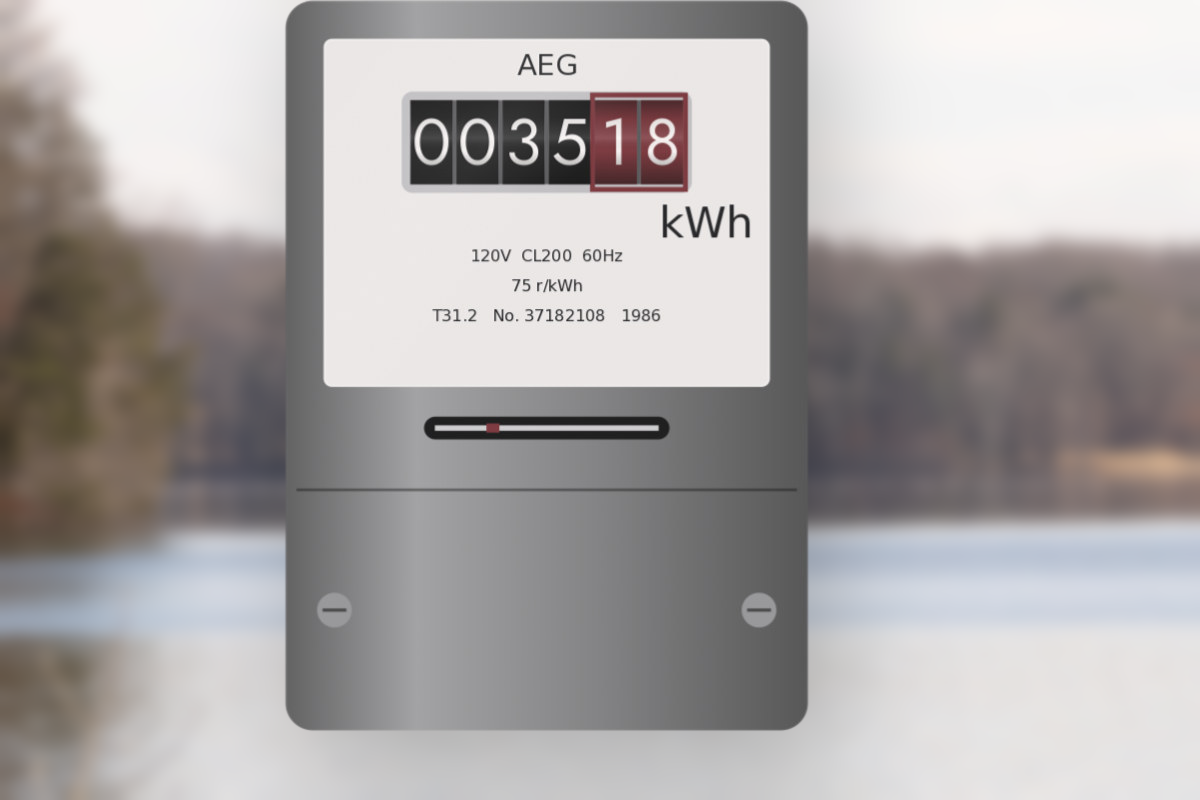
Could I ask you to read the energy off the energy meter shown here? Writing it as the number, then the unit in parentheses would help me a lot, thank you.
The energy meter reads 35.18 (kWh)
